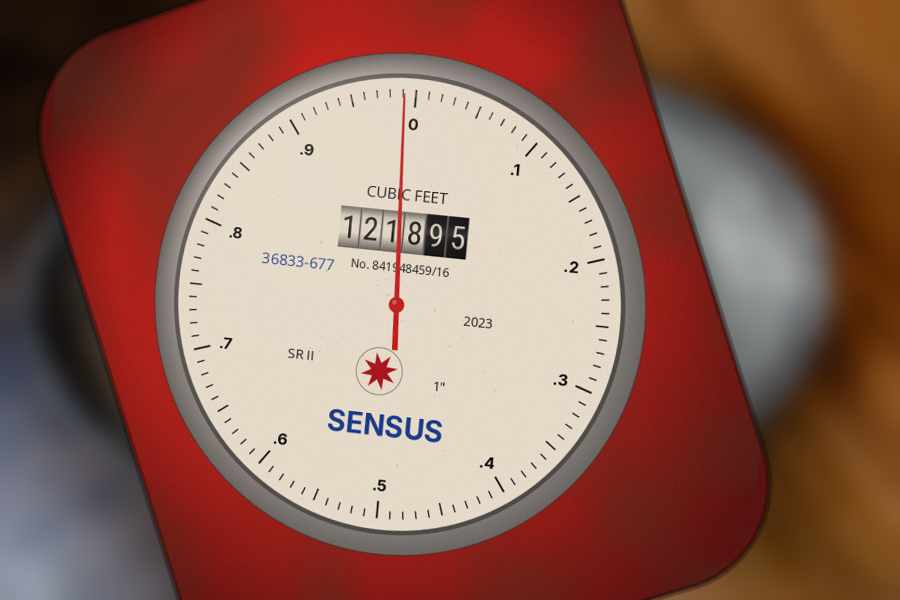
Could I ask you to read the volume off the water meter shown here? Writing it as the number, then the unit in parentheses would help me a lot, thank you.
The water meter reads 121894.99 (ft³)
